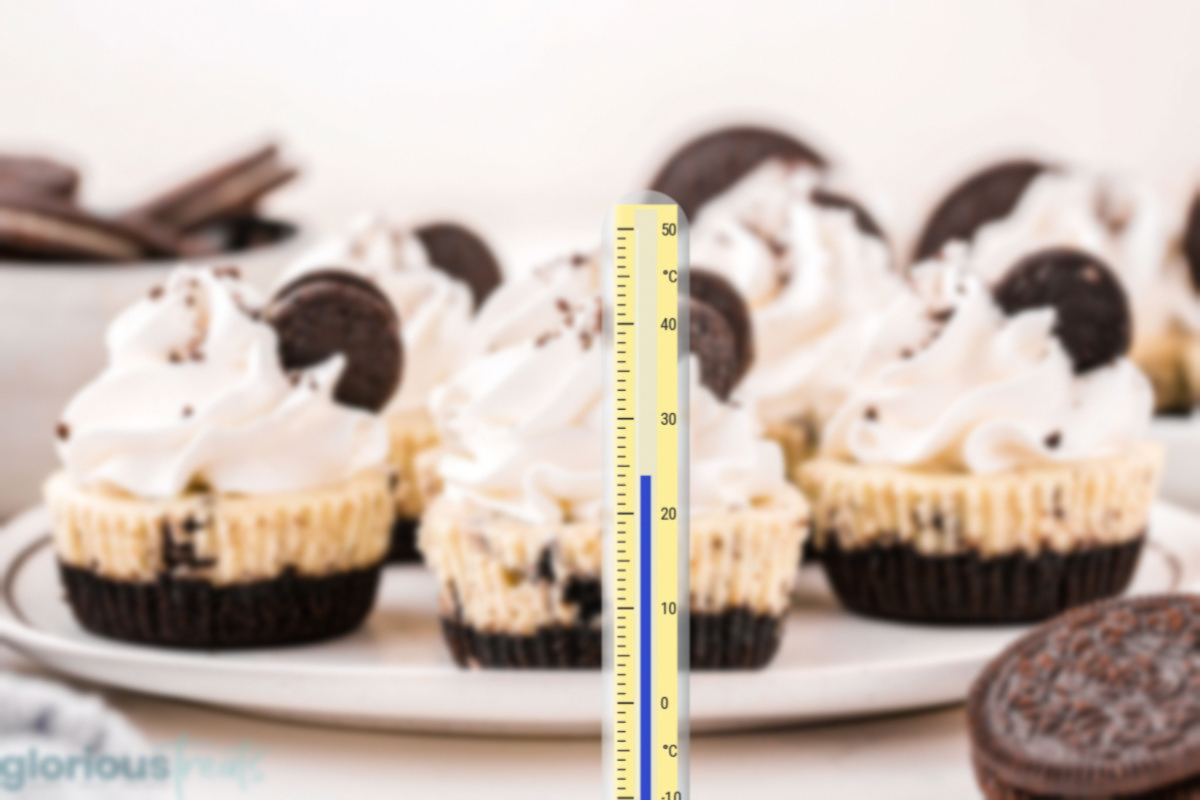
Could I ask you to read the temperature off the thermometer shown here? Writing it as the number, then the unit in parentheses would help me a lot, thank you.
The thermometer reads 24 (°C)
